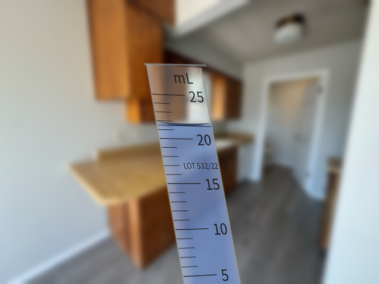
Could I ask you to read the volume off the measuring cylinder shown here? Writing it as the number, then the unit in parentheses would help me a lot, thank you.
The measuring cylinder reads 21.5 (mL)
